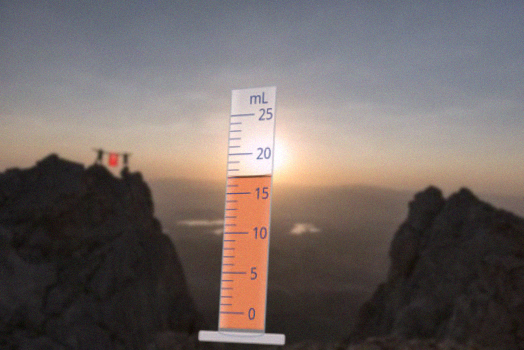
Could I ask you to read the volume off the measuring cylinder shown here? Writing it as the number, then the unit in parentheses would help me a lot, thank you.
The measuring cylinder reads 17 (mL)
